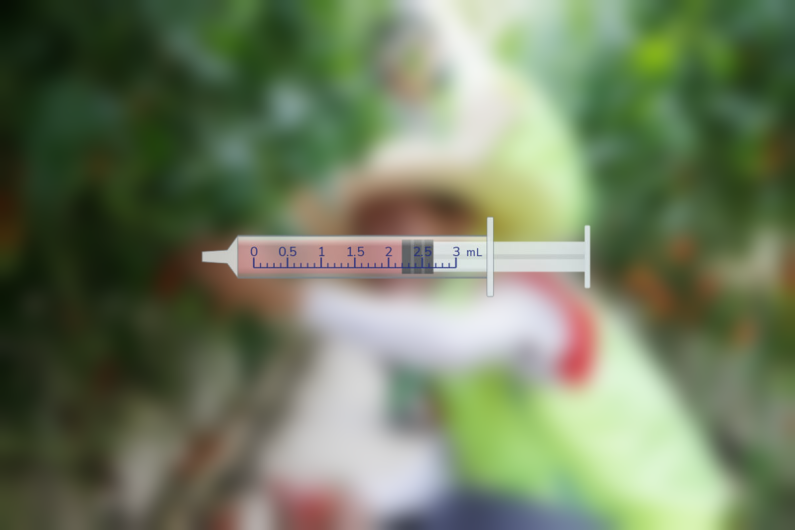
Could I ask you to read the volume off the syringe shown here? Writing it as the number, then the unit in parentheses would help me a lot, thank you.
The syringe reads 2.2 (mL)
